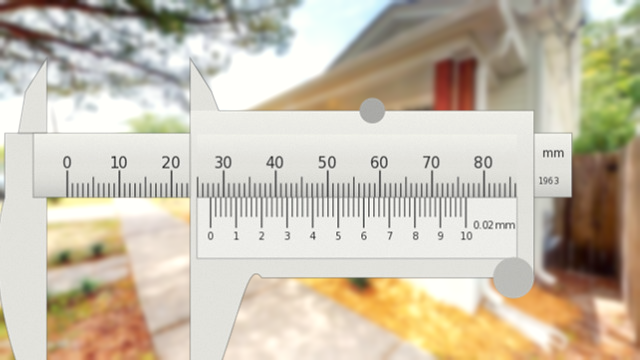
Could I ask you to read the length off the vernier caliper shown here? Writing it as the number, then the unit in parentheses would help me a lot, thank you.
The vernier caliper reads 27.5 (mm)
